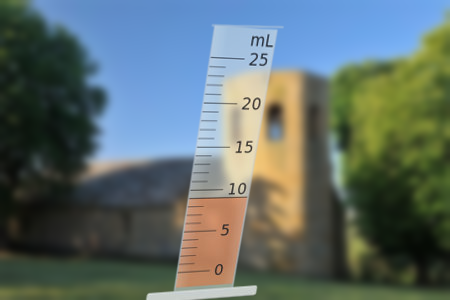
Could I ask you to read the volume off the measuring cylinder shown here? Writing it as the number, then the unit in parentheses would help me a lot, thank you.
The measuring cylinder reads 9 (mL)
